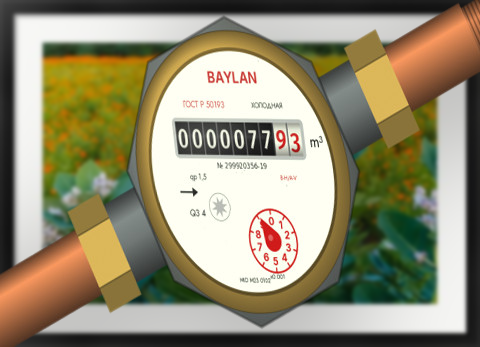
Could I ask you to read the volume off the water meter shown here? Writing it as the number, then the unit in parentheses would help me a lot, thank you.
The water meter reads 77.929 (m³)
